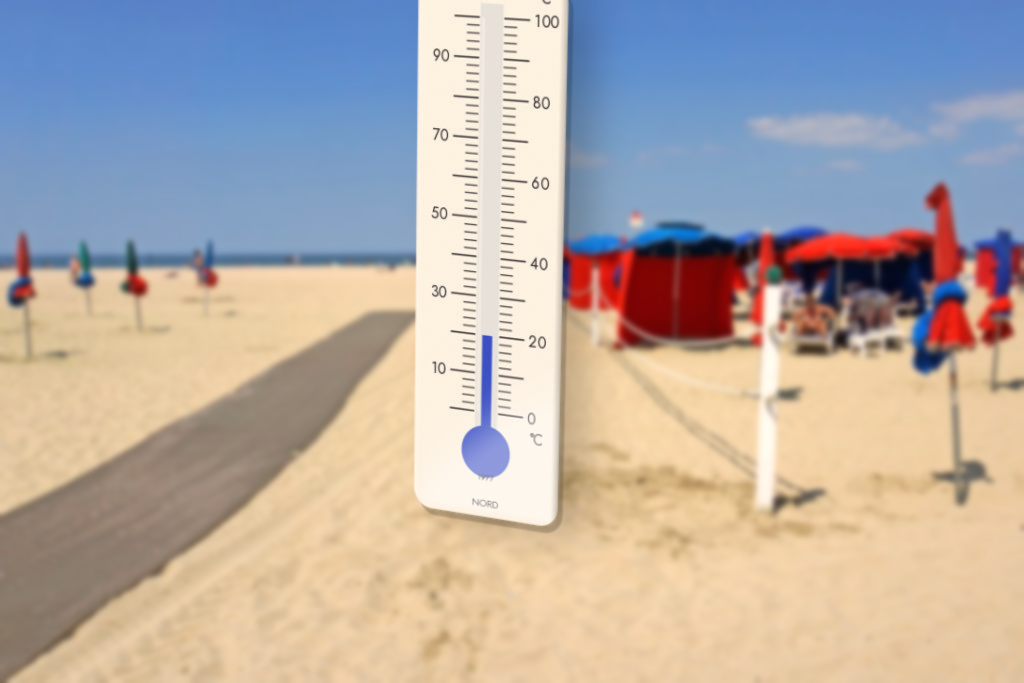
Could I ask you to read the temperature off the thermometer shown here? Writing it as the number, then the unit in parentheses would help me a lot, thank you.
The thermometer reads 20 (°C)
